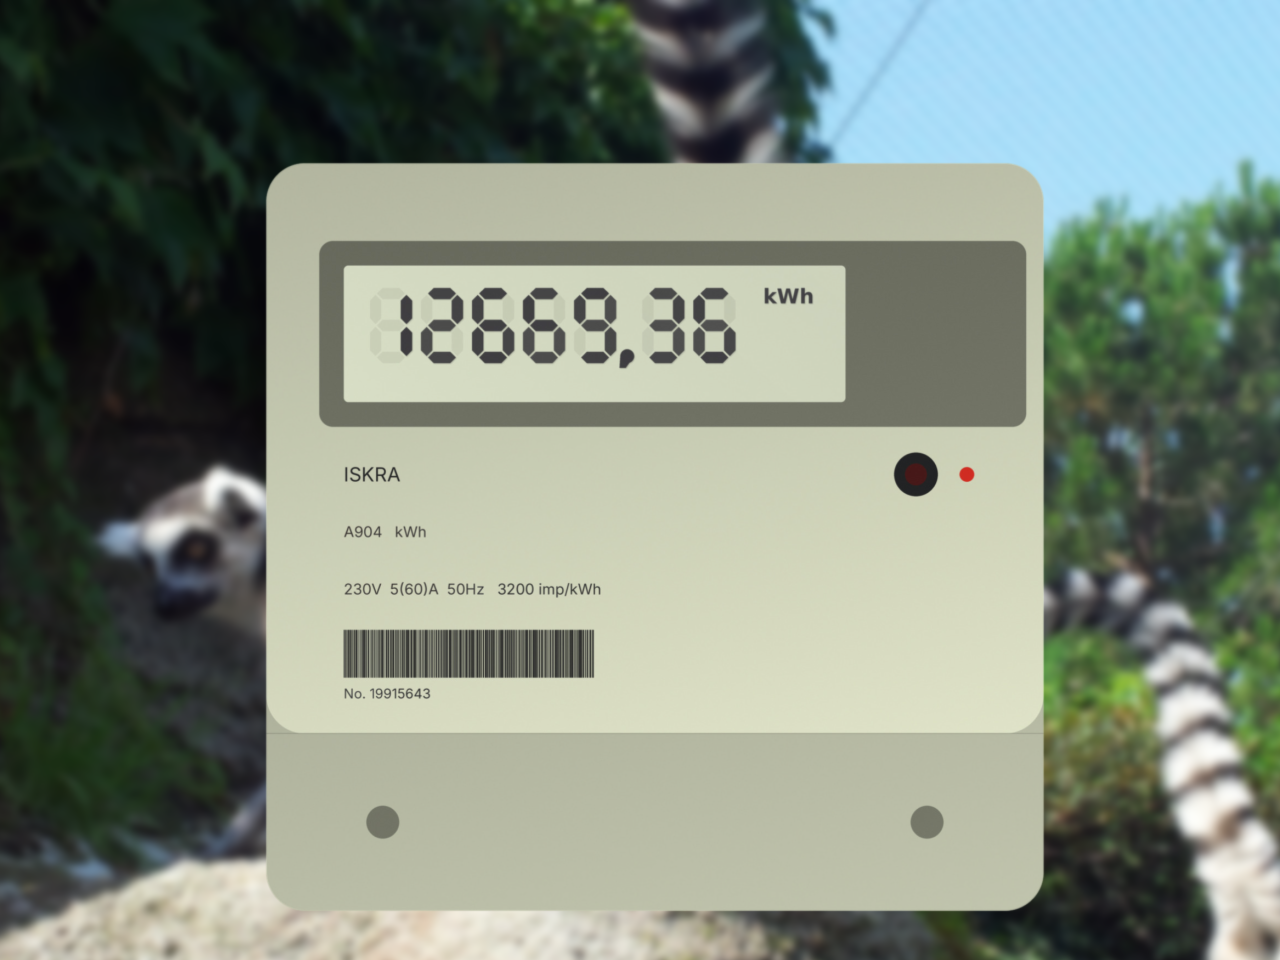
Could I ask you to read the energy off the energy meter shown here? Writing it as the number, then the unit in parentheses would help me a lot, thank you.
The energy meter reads 12669.36 (kWh)
